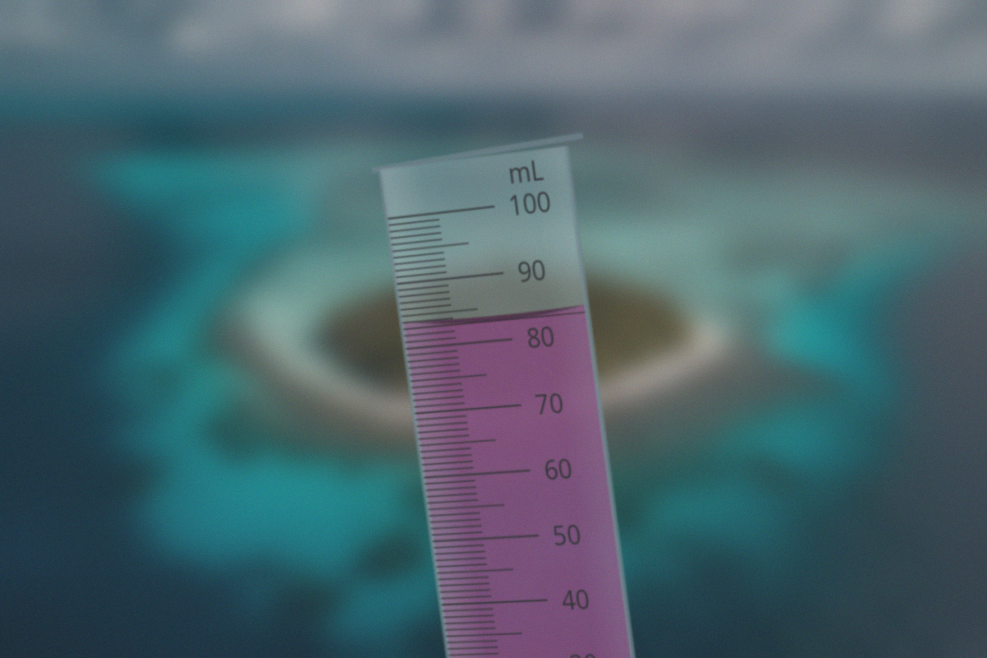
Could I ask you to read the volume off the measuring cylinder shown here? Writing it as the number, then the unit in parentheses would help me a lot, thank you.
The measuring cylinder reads 83 (mL)
